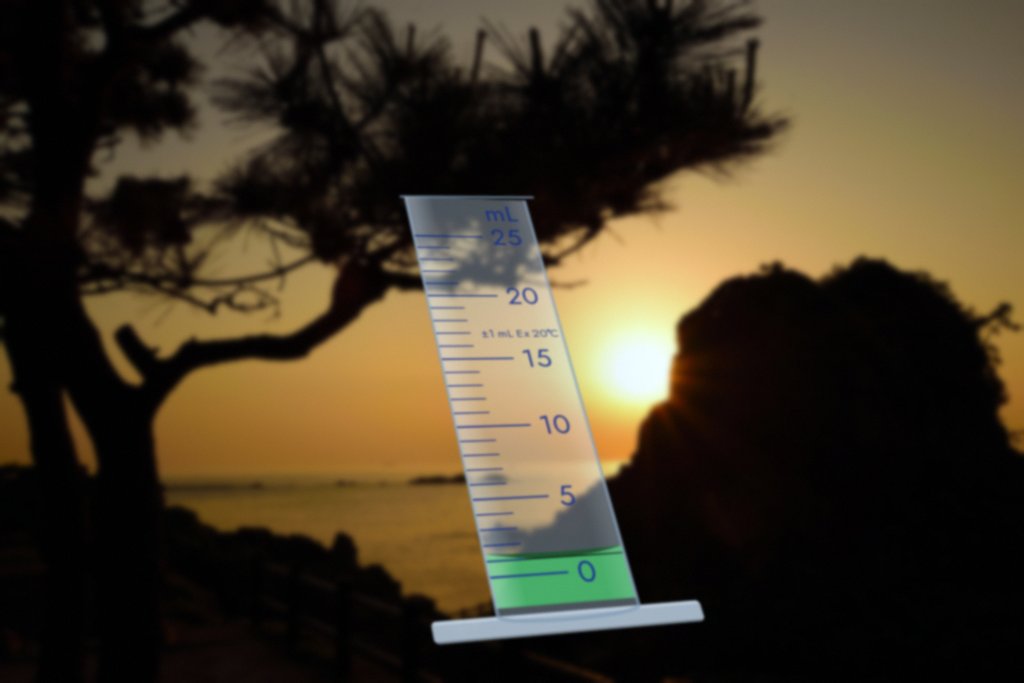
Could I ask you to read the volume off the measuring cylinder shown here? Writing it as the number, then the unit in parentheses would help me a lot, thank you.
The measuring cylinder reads 1 (mL)
